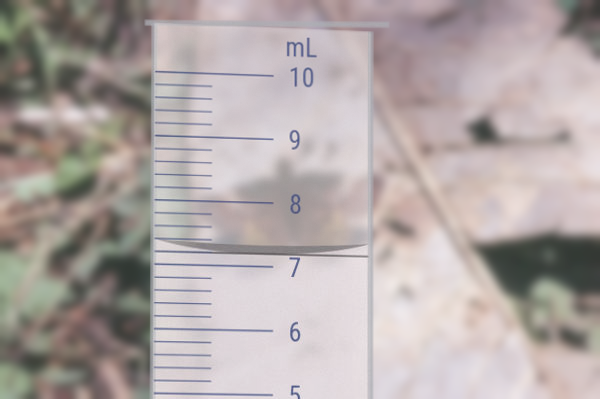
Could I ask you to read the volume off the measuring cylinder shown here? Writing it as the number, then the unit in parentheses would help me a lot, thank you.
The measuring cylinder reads 7.2 (mL)
